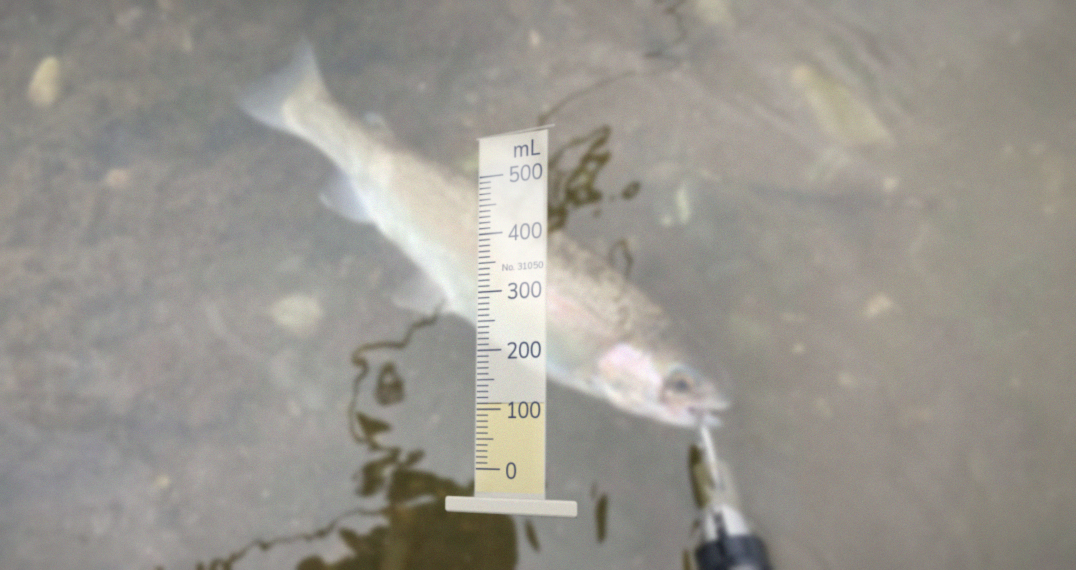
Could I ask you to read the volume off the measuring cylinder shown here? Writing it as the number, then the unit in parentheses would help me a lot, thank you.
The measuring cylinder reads 110 (mL)
